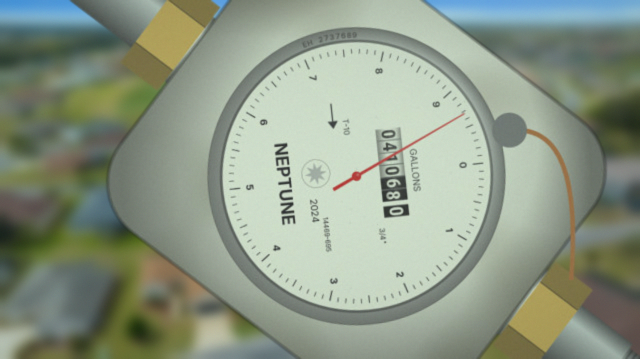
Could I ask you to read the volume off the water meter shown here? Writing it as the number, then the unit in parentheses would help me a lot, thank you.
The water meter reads 410679.3 (gal)
